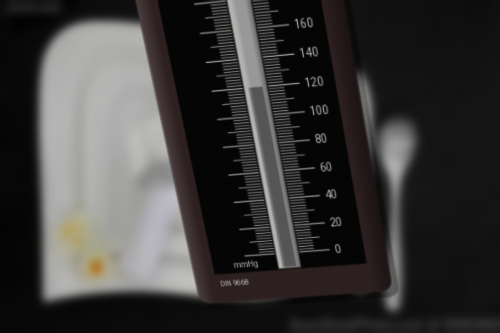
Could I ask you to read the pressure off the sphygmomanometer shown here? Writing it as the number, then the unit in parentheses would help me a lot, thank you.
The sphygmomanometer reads 120 (mmHg)
